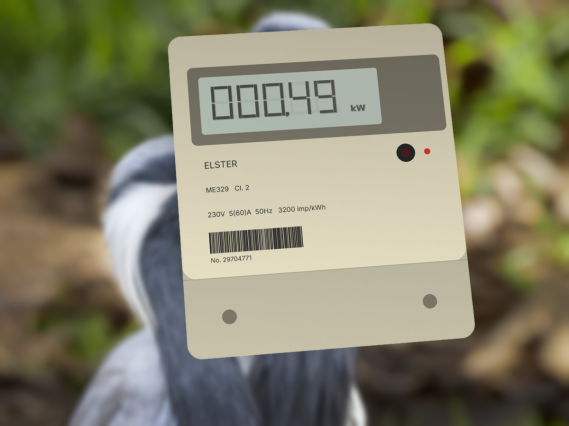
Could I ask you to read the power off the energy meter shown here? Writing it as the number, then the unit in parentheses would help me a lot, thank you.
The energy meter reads 0.49 (kW)
